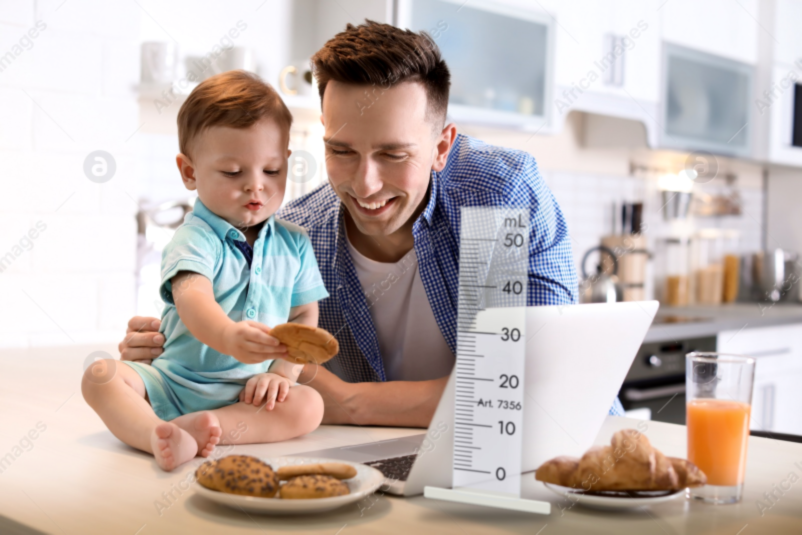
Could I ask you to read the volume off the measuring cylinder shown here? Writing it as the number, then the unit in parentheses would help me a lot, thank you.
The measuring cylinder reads 30 (mL)
